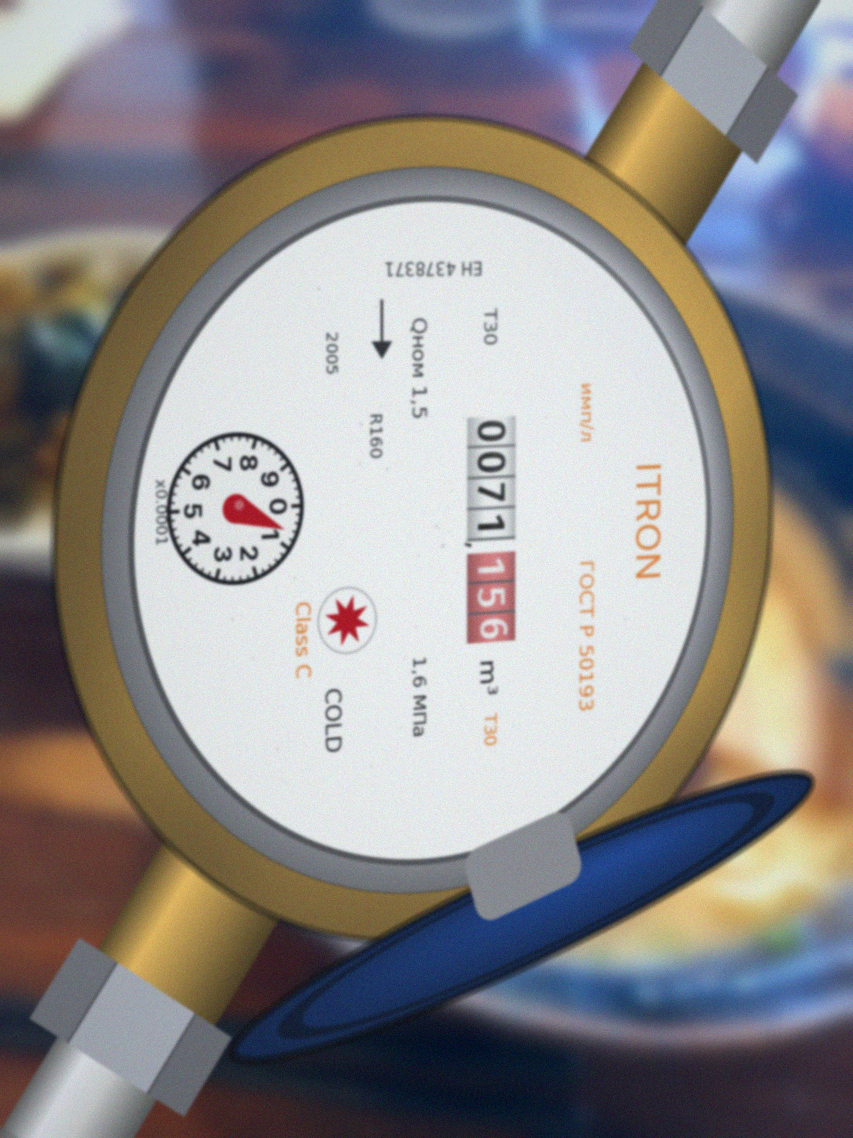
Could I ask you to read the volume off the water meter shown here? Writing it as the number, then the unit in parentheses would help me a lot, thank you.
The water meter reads 71.1560 (m³)
